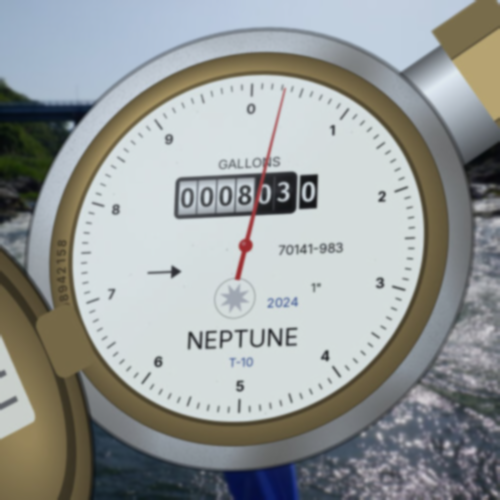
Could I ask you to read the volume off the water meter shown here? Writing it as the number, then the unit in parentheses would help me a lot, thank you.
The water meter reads 8030.3 (gal)
